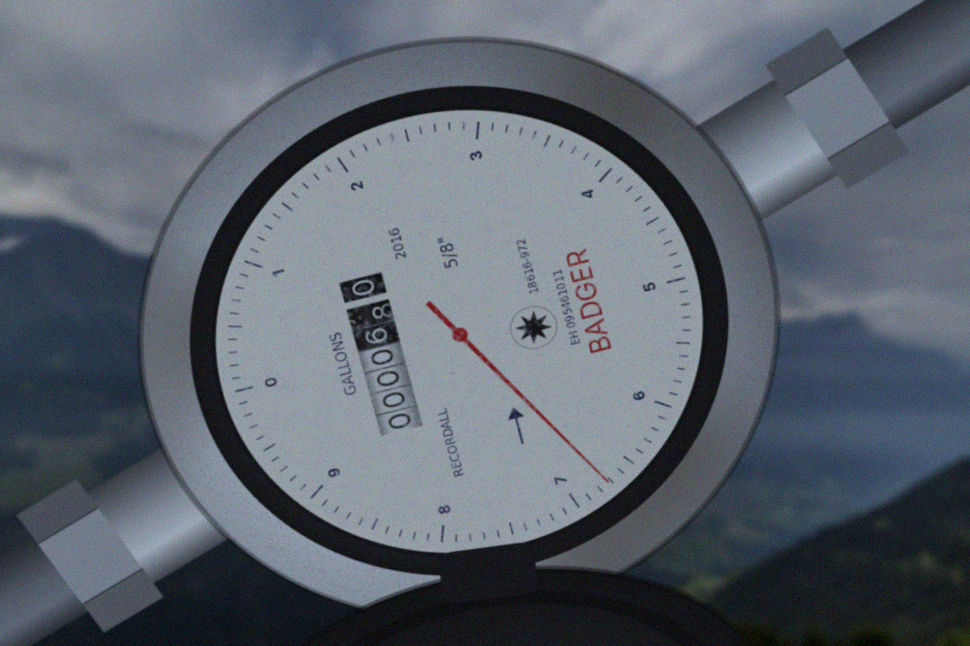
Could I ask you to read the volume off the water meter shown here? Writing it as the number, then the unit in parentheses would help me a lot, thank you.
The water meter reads 676.7 (gal)
